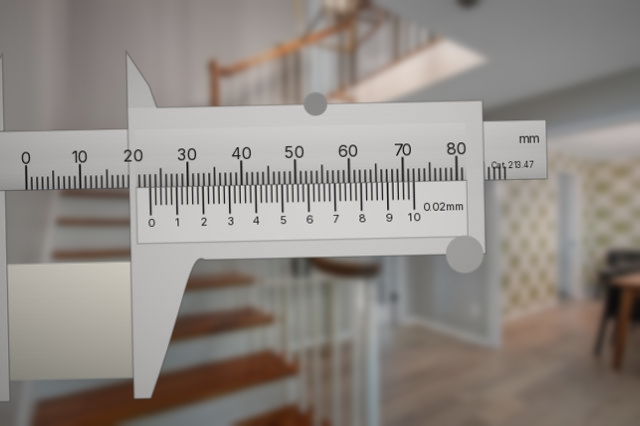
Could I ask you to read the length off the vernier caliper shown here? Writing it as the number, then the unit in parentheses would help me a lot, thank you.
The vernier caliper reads 23.0 (mm)
